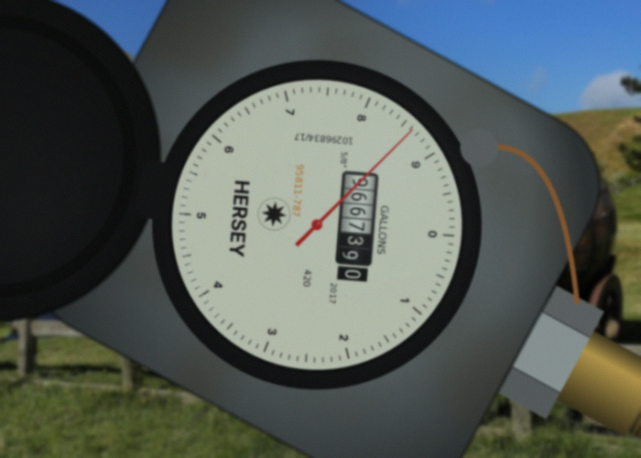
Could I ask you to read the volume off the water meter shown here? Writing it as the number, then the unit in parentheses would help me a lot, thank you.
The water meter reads 9667388.6 (gal)
